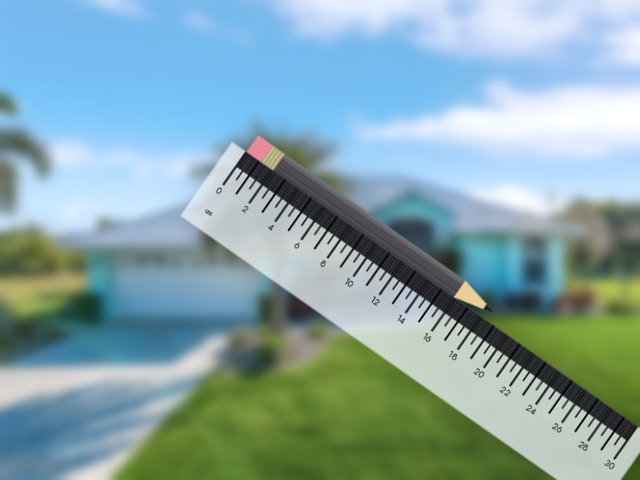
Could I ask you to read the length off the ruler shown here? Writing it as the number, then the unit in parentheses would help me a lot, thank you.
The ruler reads 18.5 (cm)
